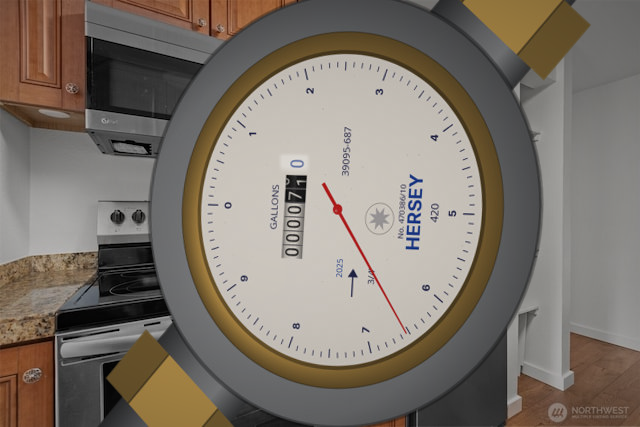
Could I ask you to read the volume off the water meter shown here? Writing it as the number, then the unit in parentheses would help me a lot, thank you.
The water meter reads 706.5 (gal)
